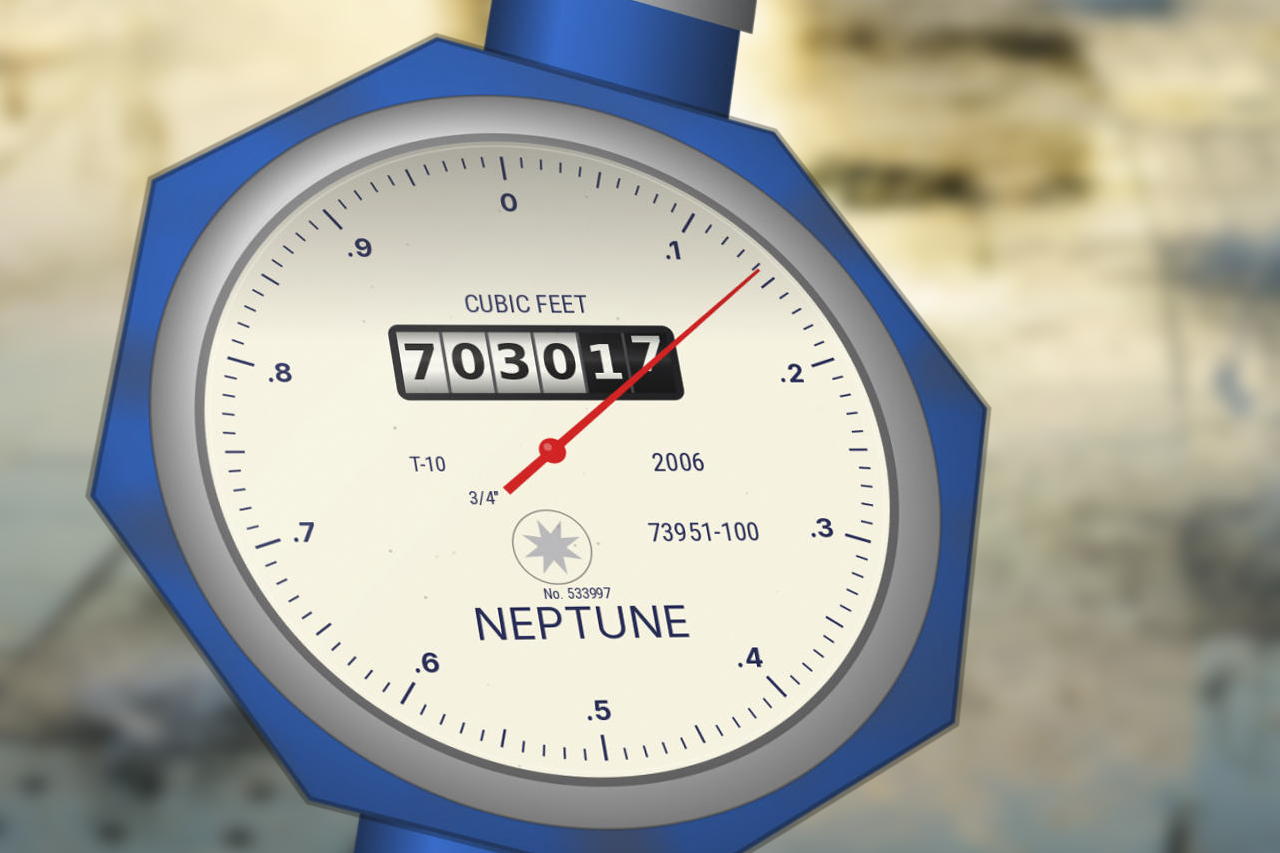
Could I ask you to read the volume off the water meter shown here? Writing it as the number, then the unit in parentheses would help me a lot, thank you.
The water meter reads 703017.14 (ft³)
